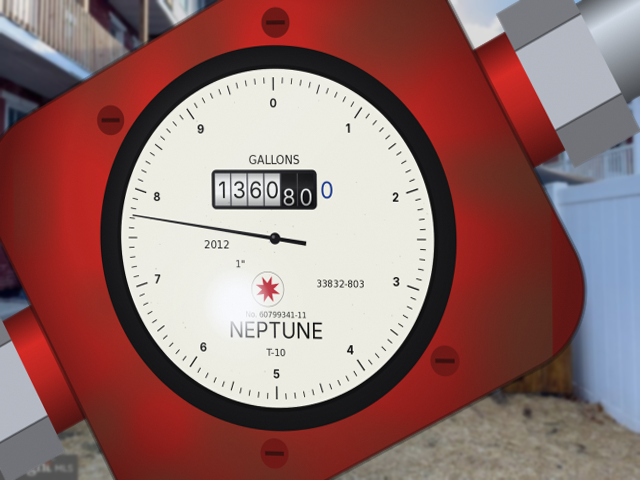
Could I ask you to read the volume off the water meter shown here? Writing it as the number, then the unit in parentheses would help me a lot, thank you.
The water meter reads 1360797.7 (gal)
